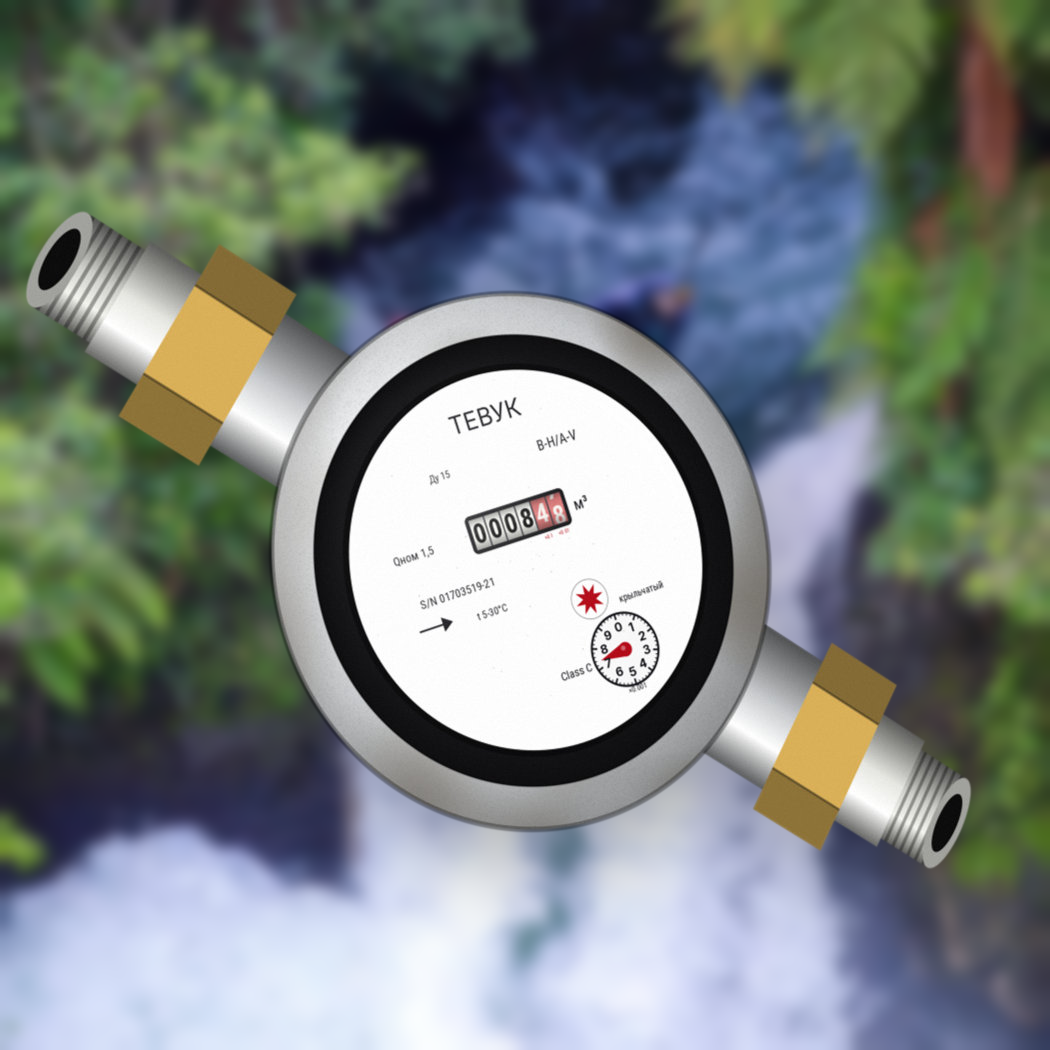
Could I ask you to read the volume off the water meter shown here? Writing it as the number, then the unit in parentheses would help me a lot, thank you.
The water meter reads 8.477 (m³)
